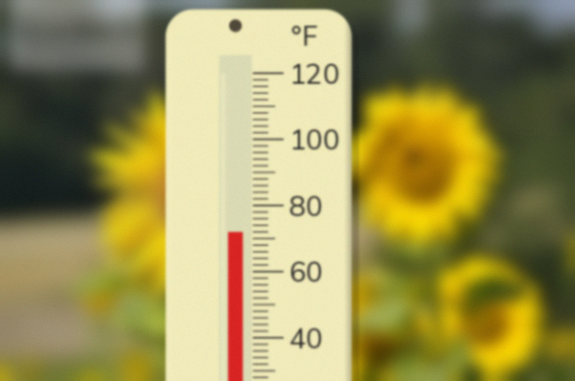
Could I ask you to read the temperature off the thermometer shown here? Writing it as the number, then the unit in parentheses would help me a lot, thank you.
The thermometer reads 72 (°F)
